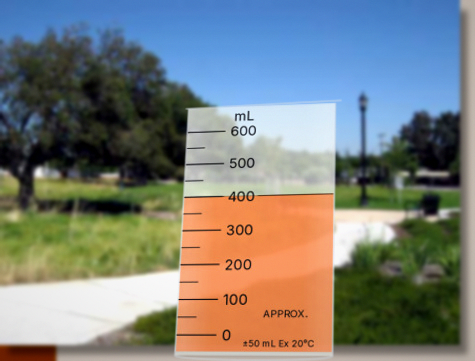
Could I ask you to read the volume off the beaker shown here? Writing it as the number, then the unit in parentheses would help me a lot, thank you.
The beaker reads 400 (mL)
